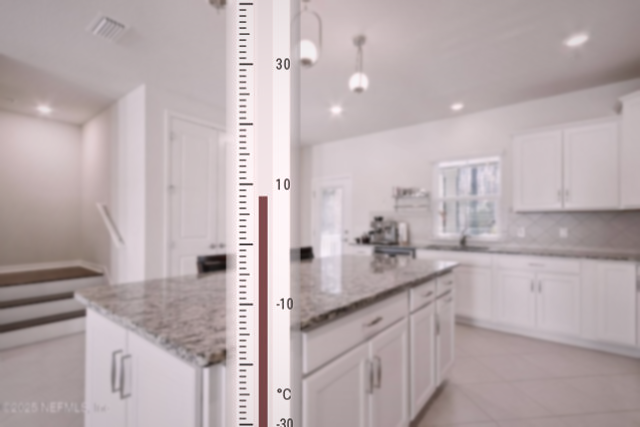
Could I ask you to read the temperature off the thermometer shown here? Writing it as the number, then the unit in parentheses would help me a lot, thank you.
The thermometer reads 8 (°C)
